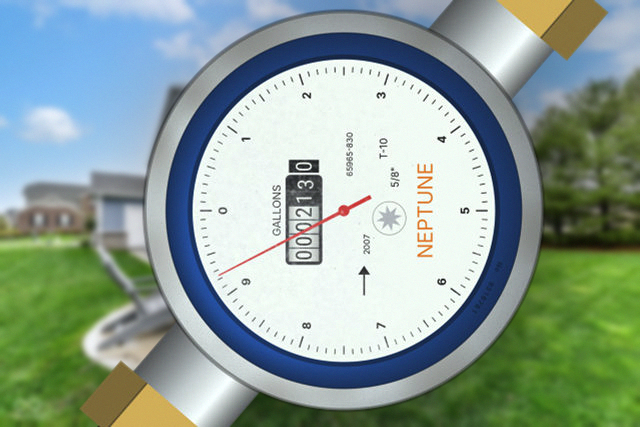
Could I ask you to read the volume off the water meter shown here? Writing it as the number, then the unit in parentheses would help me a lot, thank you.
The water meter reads 2129.2 (gal)
